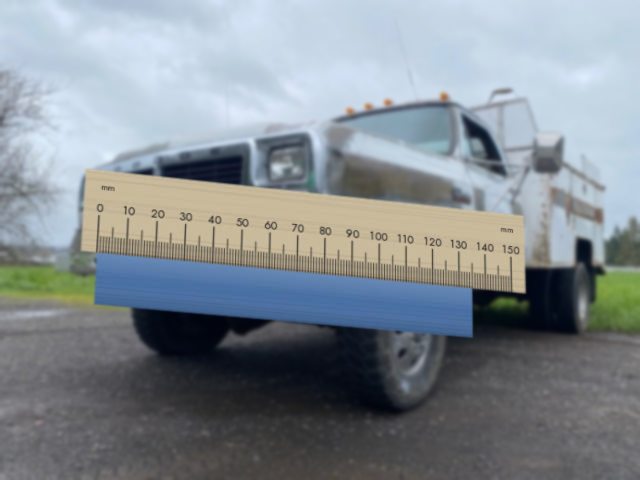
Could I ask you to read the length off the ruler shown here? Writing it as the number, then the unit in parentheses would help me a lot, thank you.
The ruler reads 135 (mm)
